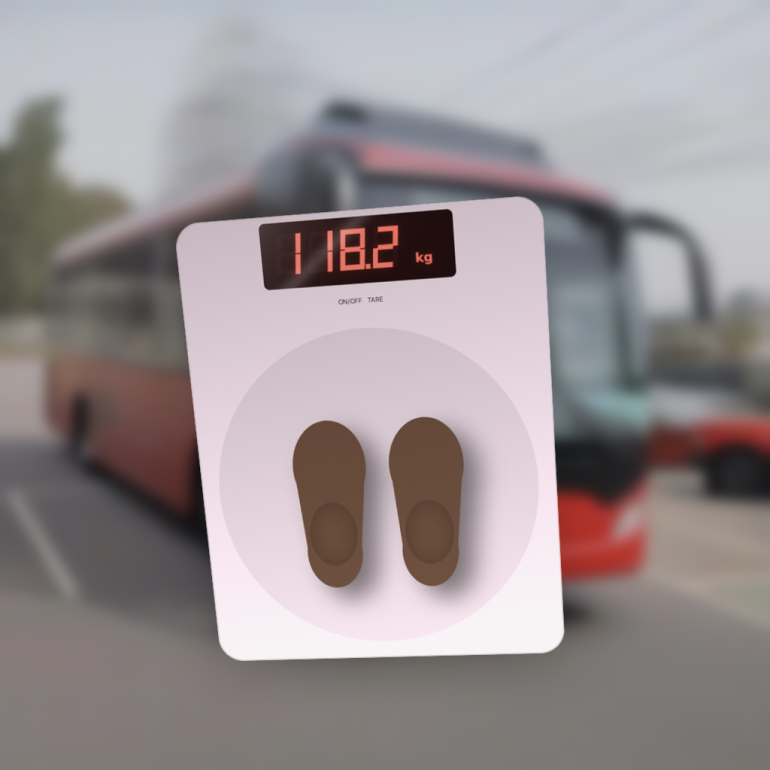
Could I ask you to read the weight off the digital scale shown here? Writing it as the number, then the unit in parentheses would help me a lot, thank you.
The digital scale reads 118.2 (kg)
